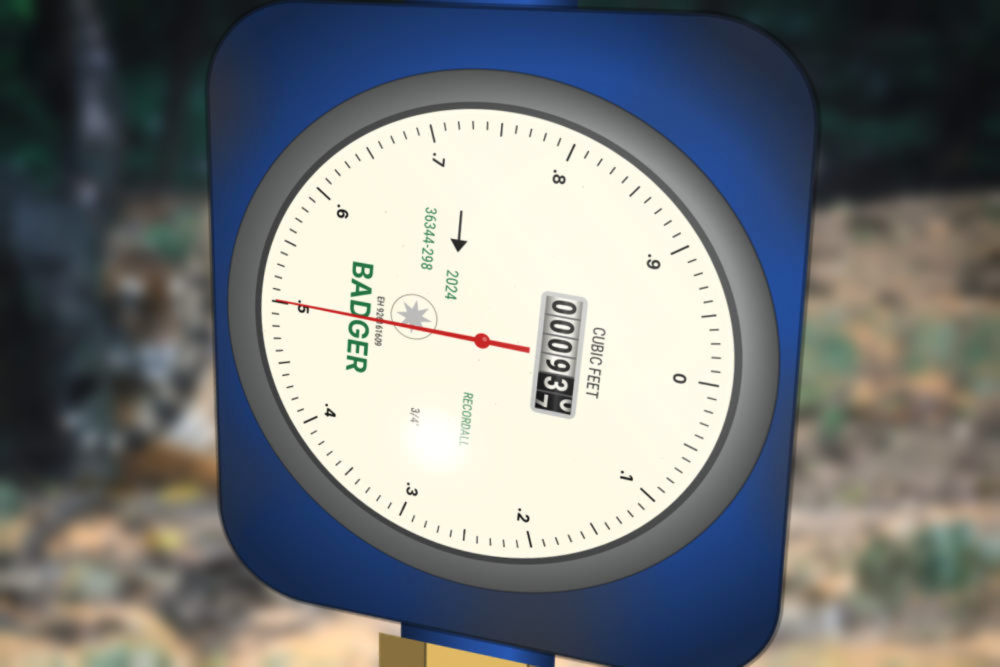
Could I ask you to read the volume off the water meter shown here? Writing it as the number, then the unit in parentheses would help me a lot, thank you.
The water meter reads 936.50 (ft³)
